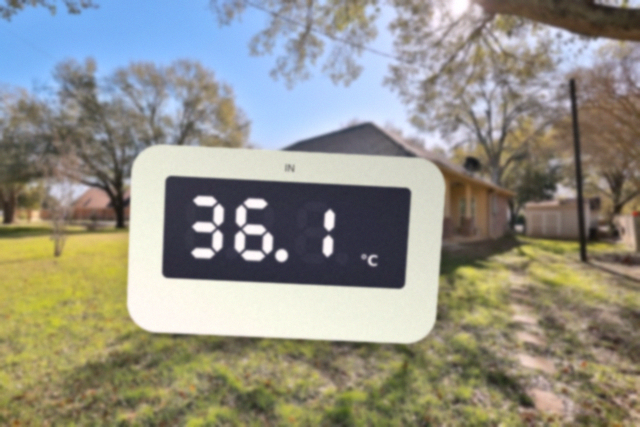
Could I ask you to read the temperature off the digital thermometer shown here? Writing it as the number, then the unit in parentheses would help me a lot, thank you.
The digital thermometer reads 36.1 (°C)
